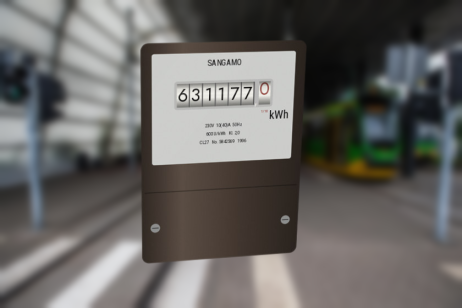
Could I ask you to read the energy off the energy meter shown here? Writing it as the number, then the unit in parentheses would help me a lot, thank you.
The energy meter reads 631177.0 (kWh)
